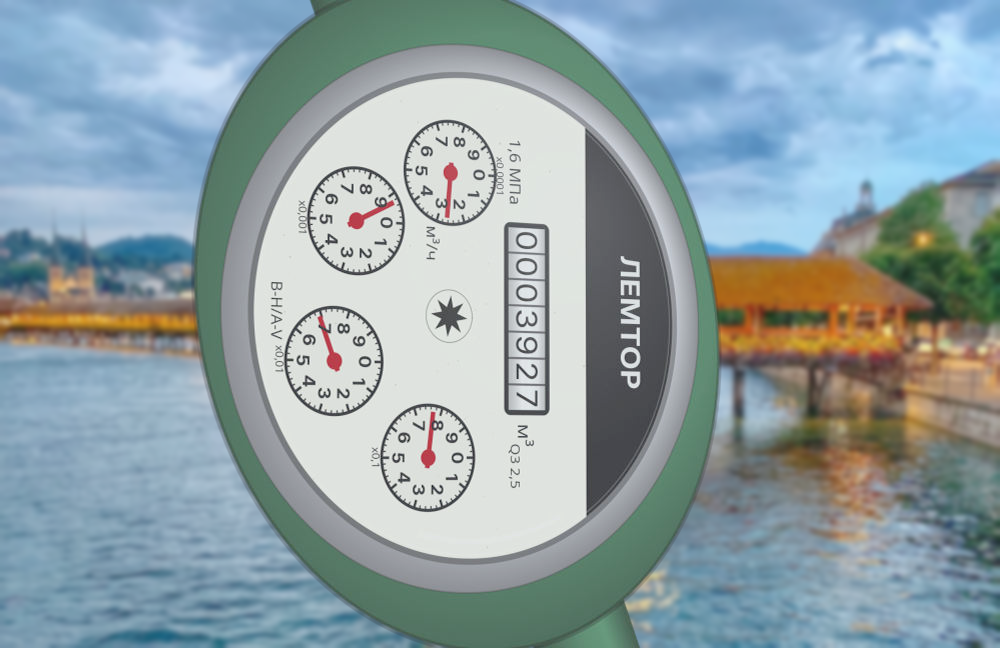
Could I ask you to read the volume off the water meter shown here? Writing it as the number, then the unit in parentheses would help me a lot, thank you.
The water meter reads 3927.7692 (m³)
